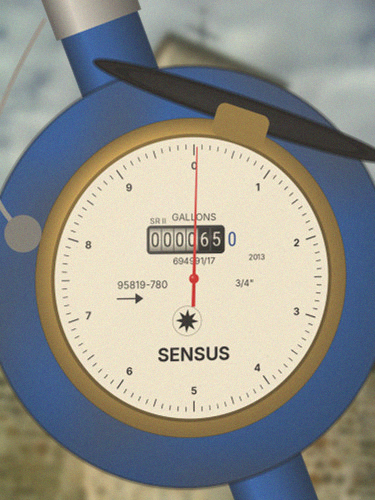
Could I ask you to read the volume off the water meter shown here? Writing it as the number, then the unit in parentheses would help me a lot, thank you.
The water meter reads 650.0 (gal)
